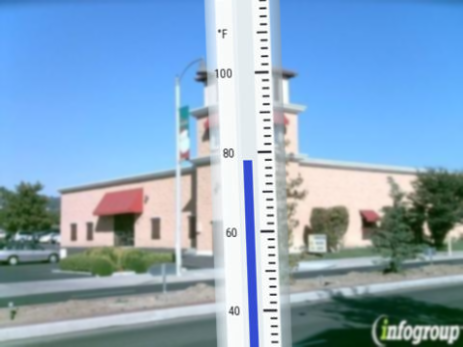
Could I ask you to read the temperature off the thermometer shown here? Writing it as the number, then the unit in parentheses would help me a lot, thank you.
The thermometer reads 78 (°F)
